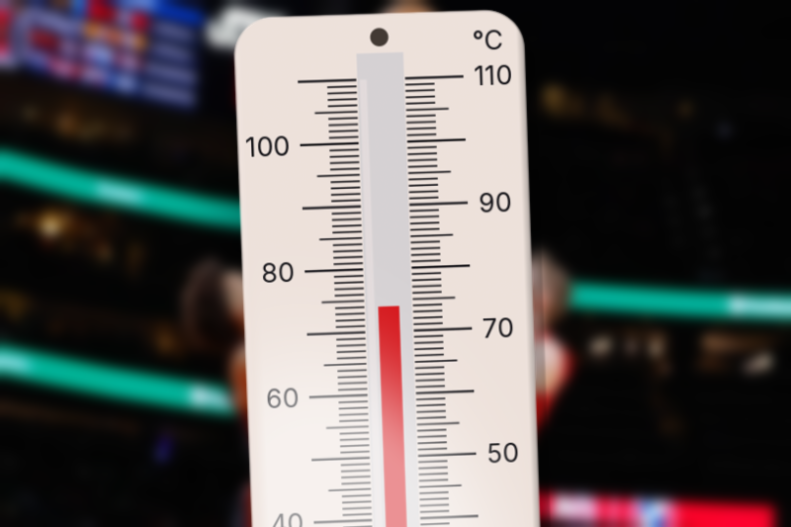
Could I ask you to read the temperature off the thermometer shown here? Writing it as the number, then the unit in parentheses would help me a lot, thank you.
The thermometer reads 74 (°C)
